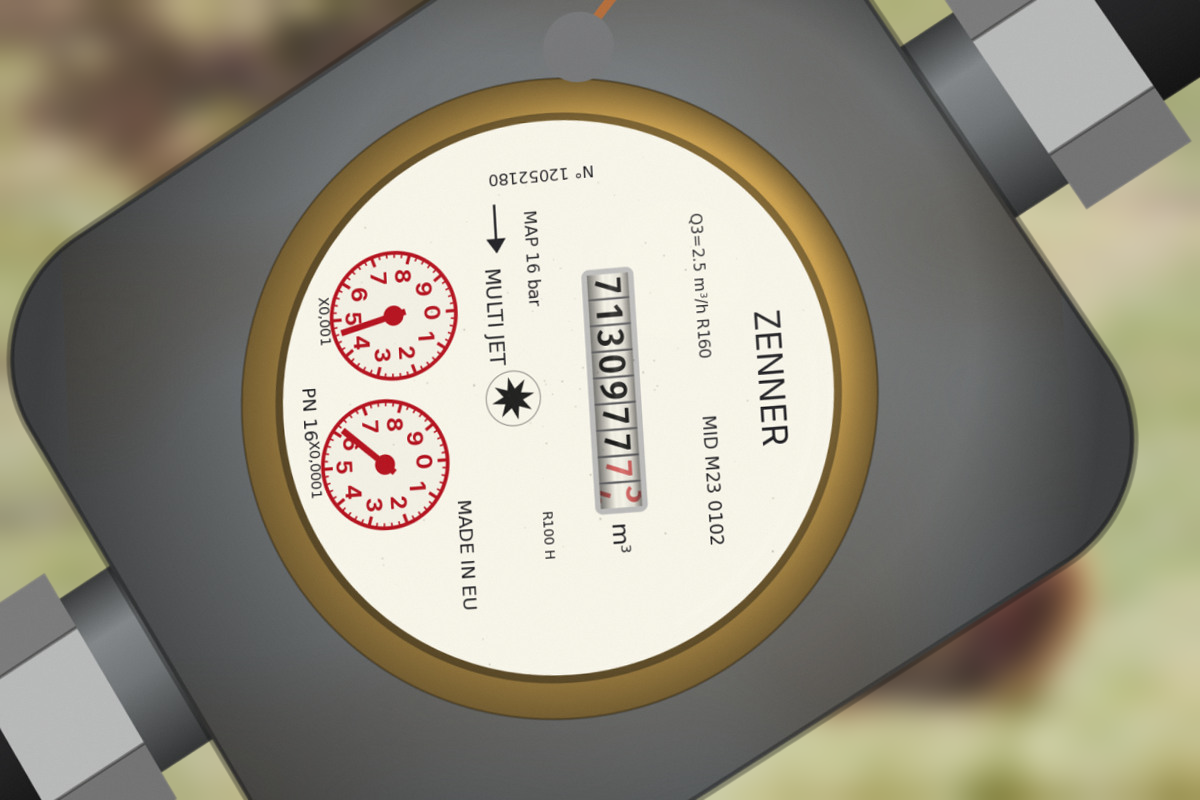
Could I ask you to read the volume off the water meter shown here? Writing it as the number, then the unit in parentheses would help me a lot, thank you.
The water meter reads 7130977.7346 (m³)
